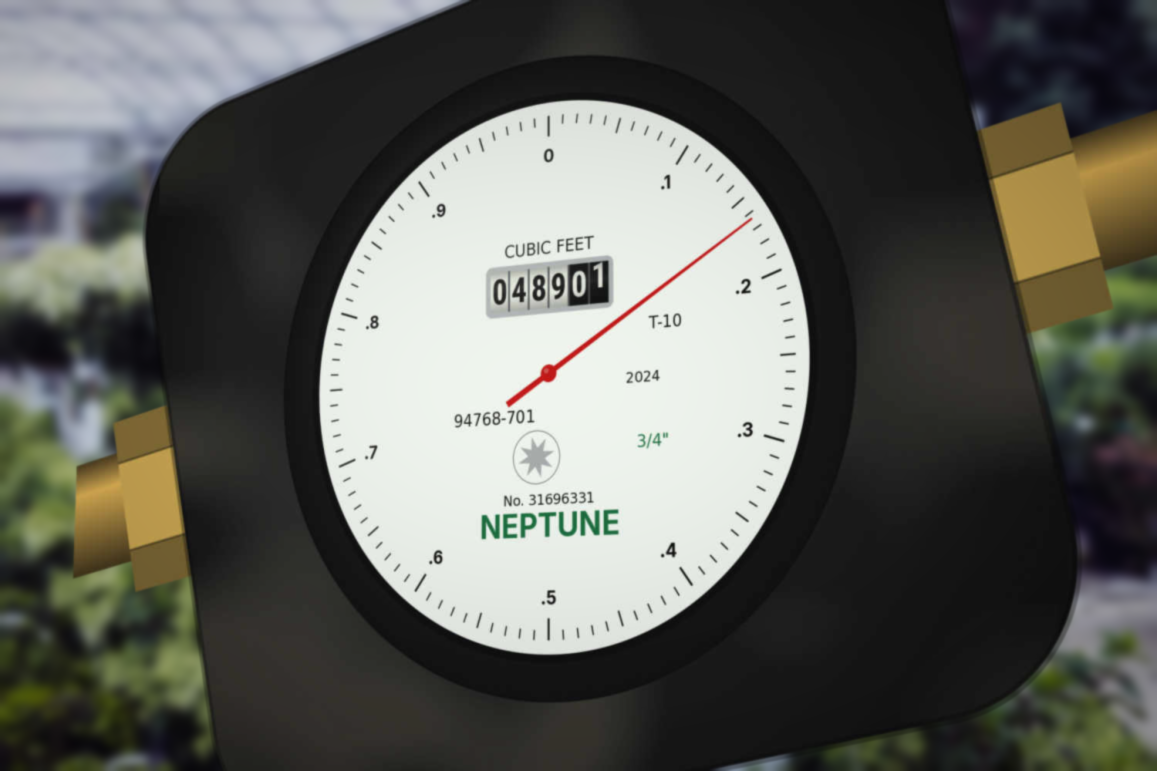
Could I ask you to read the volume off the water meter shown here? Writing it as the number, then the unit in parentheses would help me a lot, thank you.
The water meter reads 48901.16 (ft³)
